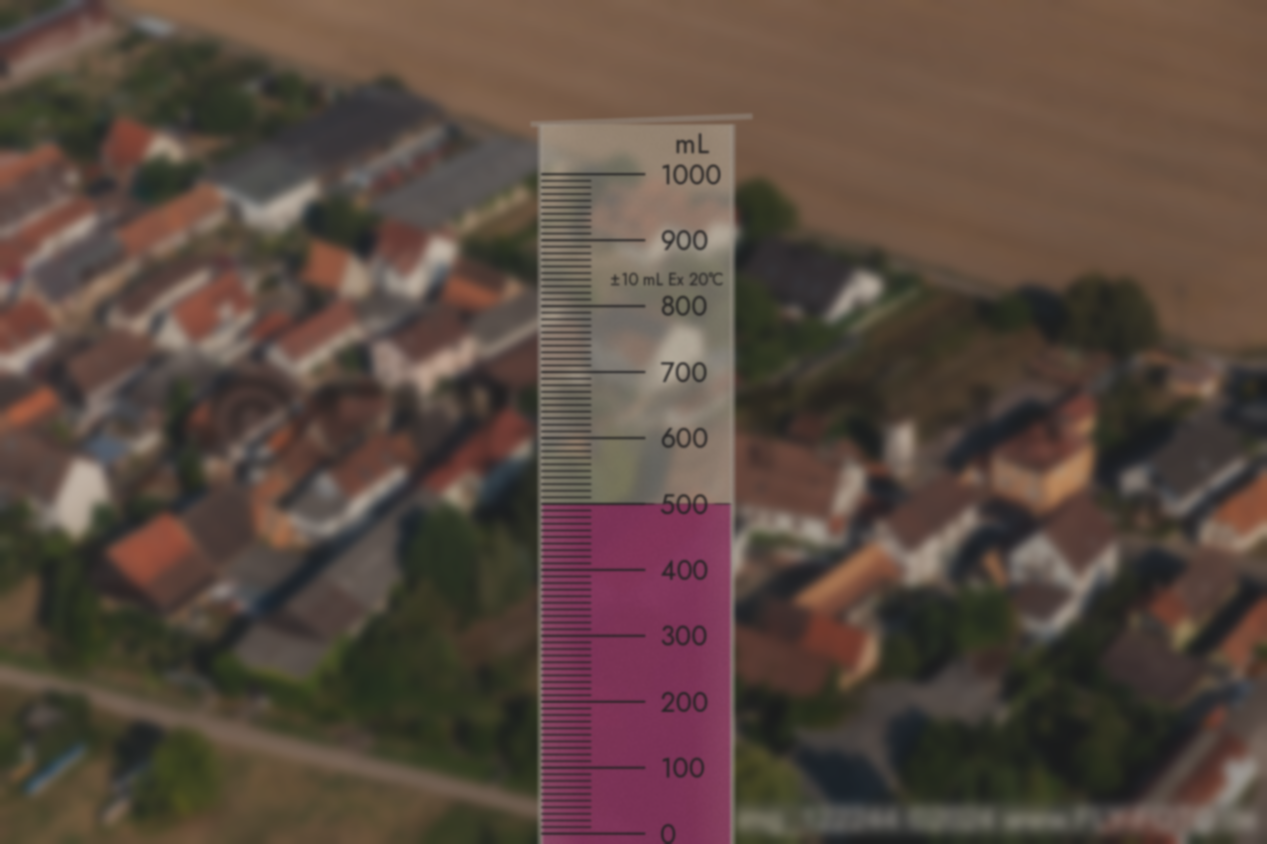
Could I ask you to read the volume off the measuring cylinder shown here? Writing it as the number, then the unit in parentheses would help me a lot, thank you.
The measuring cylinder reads 500 (mL)
